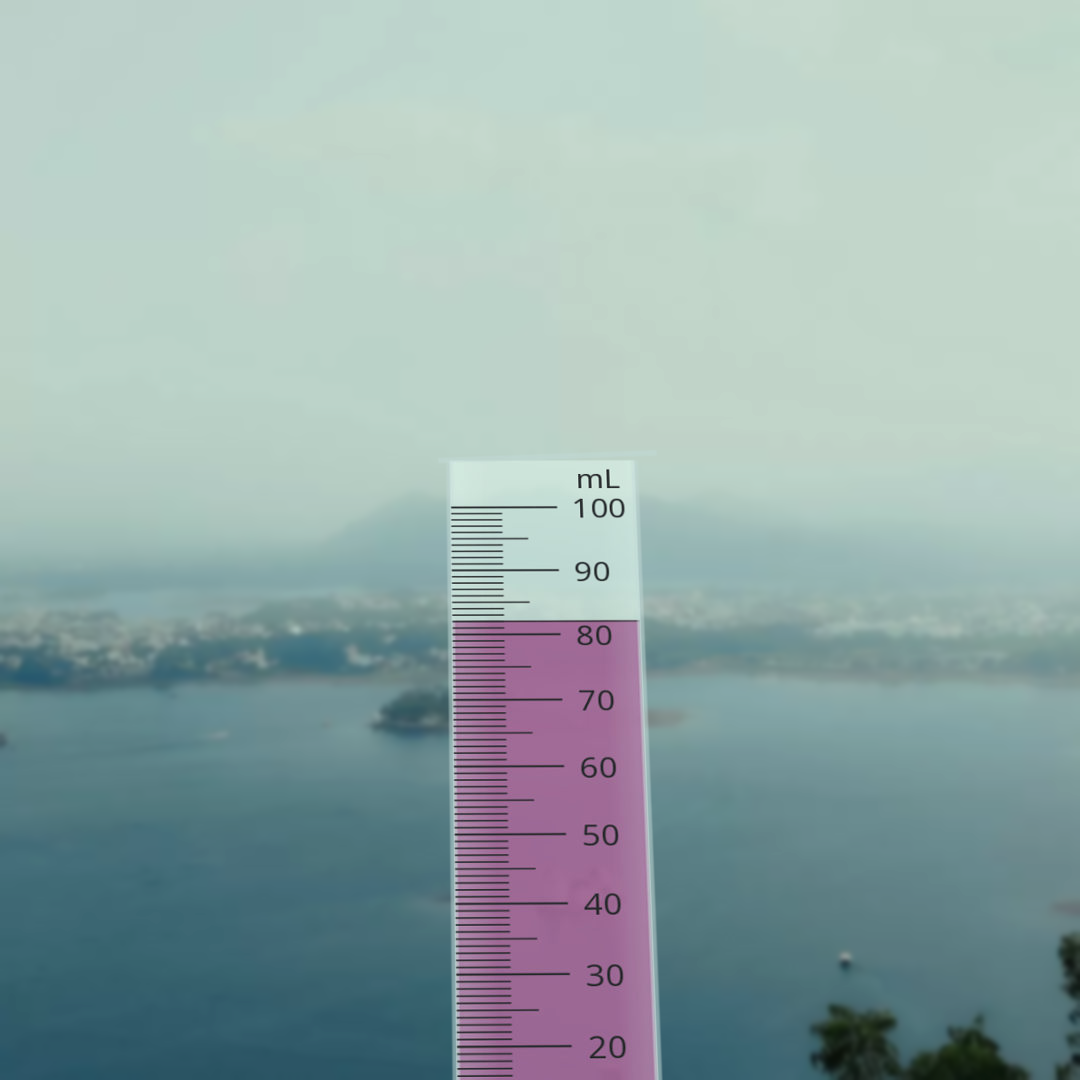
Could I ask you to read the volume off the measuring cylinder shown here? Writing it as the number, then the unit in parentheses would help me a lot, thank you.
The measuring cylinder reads 82 (mL)
